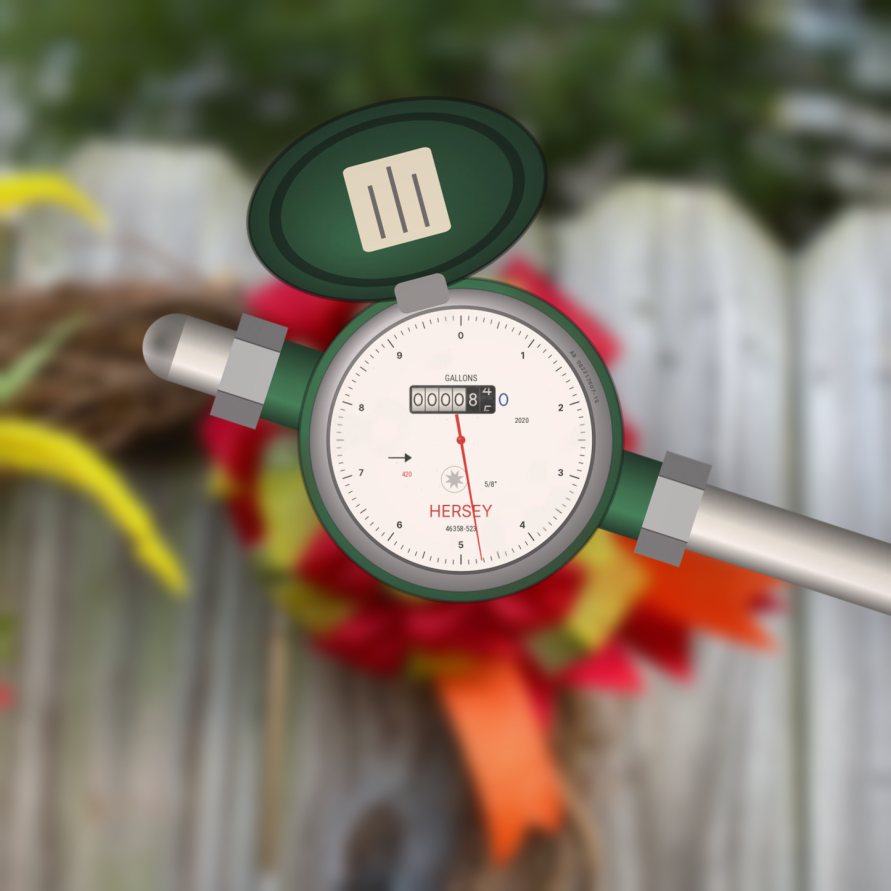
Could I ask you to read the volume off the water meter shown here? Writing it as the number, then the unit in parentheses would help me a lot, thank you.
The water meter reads 844.7 (gal)
